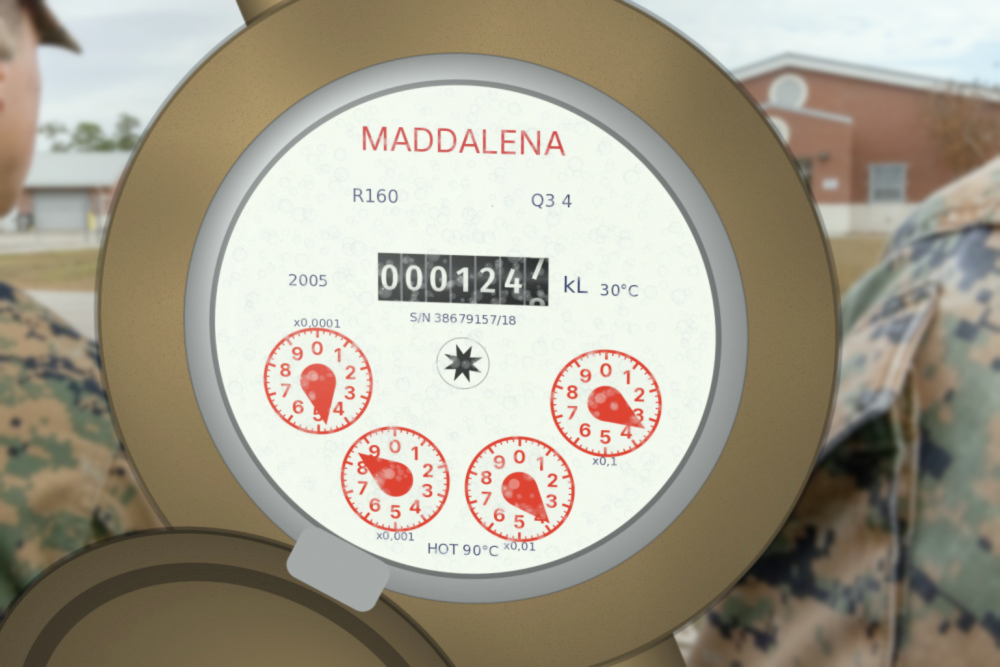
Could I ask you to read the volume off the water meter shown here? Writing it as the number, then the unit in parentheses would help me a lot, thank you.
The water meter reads 1247.3384 (kL)
